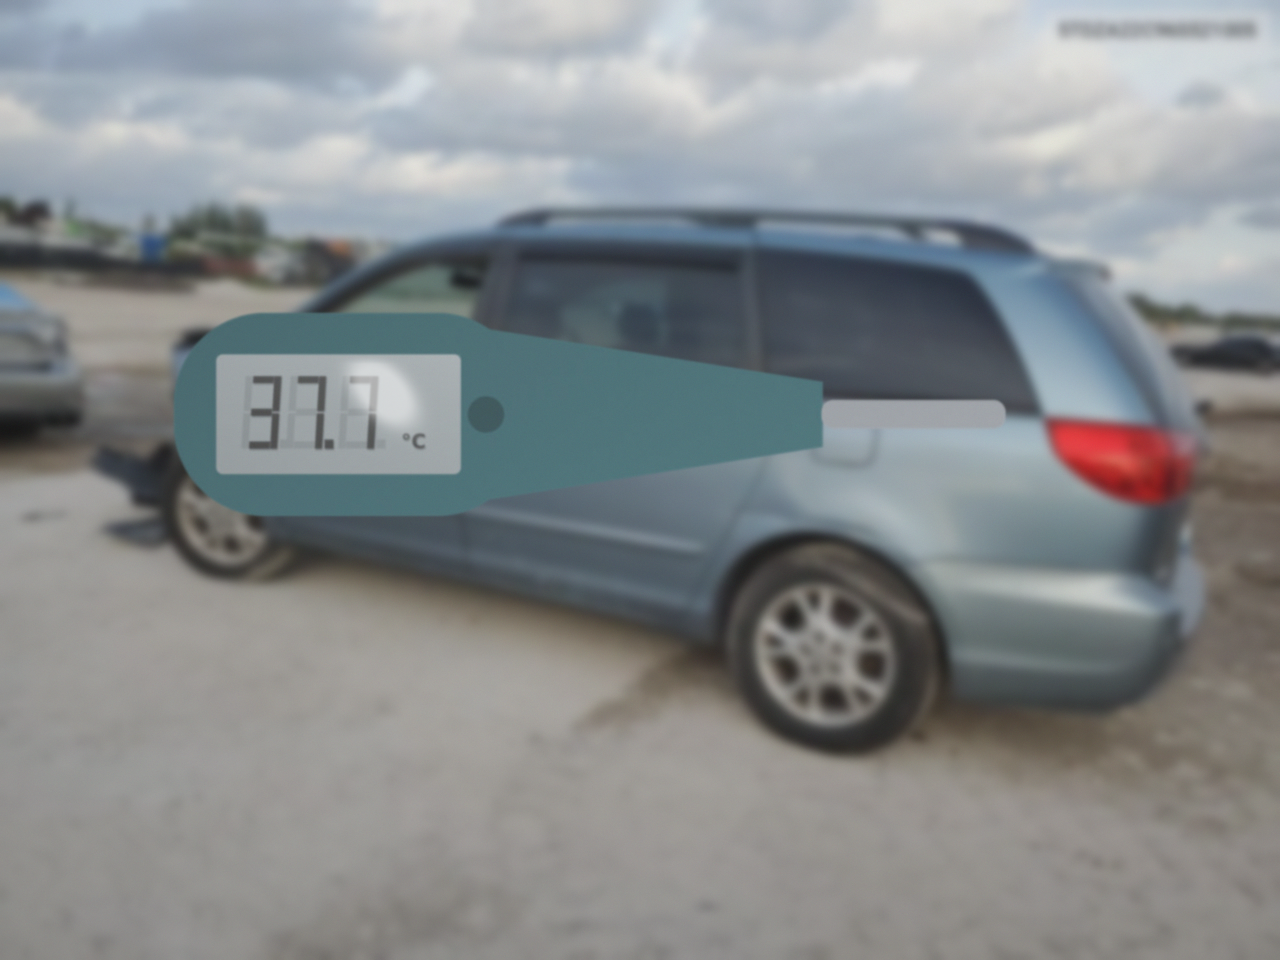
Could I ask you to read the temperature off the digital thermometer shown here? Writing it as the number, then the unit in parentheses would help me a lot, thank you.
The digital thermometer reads 37.7 (°C)
